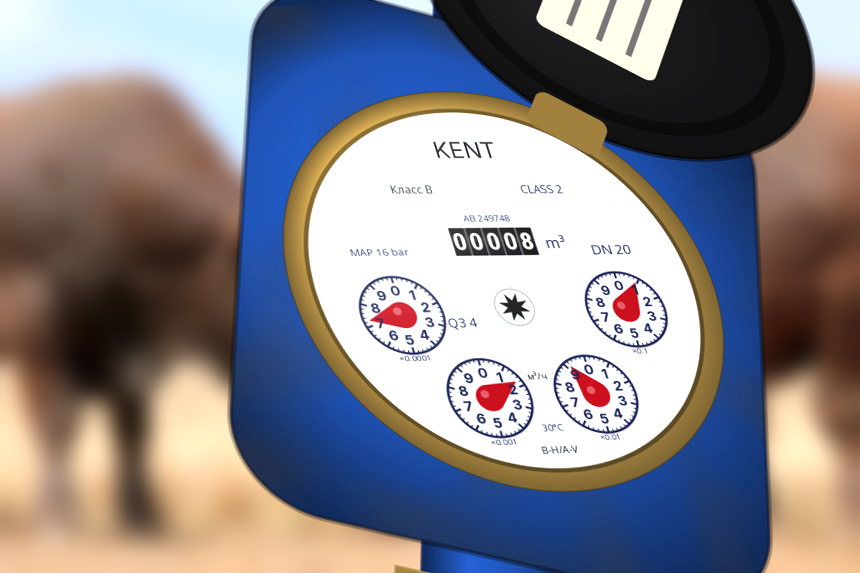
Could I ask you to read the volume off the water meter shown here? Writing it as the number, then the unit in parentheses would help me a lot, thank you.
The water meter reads 8.0917 (m³)
